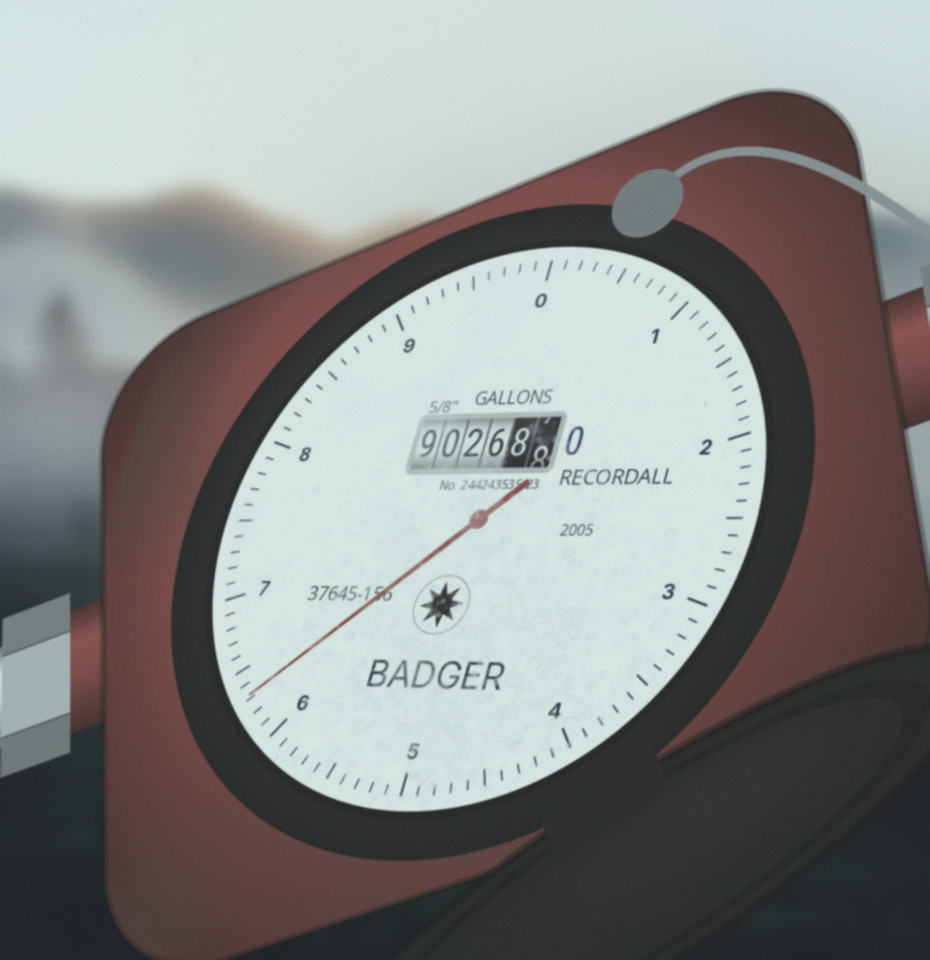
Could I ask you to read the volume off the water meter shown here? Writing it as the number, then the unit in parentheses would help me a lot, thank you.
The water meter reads 9026876.3 (gal)
